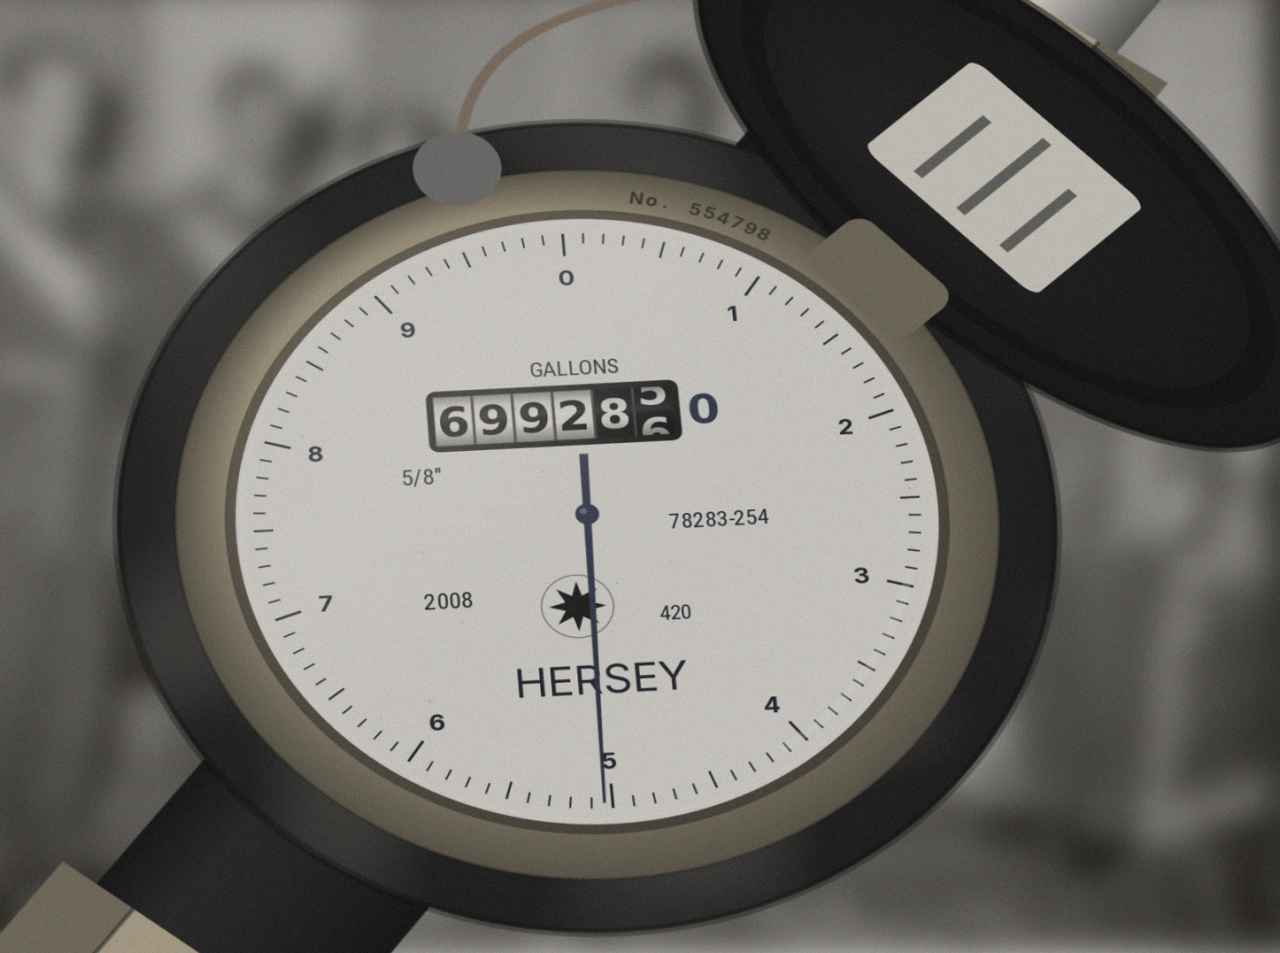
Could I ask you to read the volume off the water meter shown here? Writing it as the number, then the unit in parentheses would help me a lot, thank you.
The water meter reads 6992855.0 (gal)
